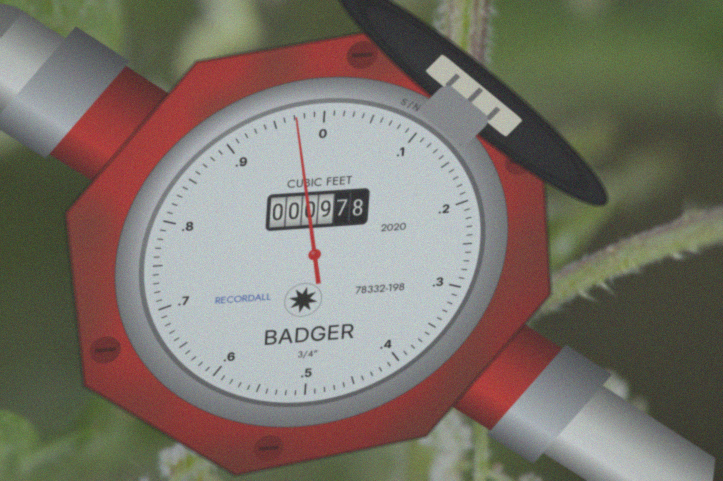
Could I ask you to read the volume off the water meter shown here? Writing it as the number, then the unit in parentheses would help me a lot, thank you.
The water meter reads 977.97 (ft³)
